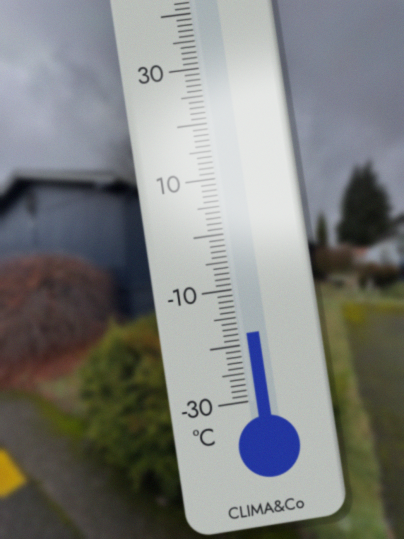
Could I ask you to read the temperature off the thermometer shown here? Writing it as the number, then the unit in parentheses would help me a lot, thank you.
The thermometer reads -18 (°C)
